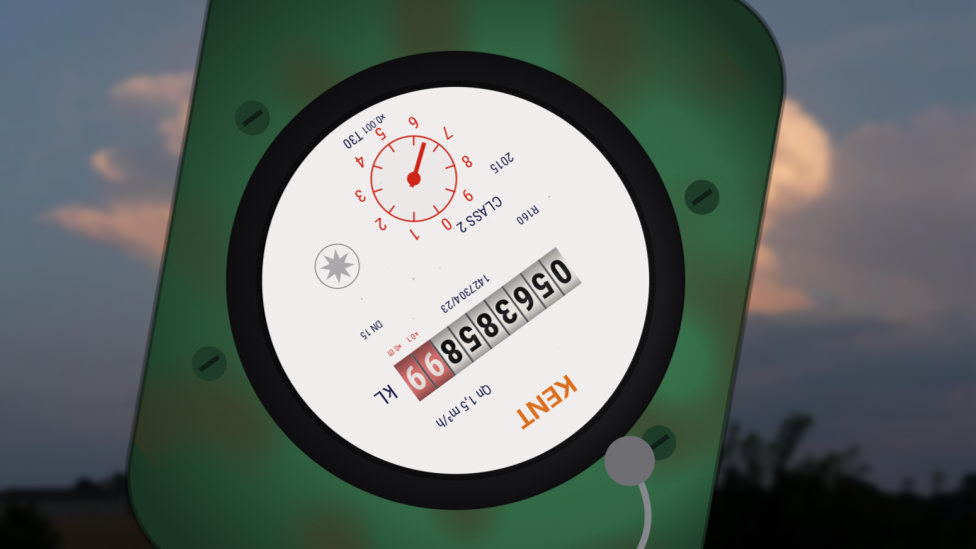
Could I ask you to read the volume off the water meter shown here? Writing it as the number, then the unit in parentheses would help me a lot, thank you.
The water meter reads 563858.996 (kL)
